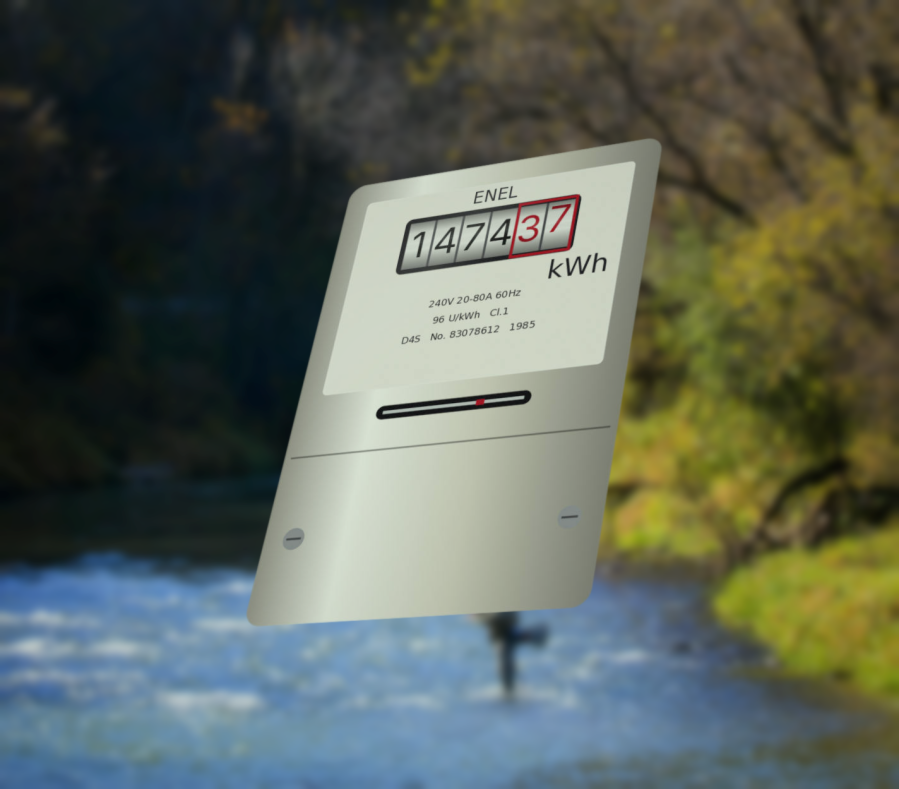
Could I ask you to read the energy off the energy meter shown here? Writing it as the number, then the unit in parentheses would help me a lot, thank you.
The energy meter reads 1474.37 (kWh)
